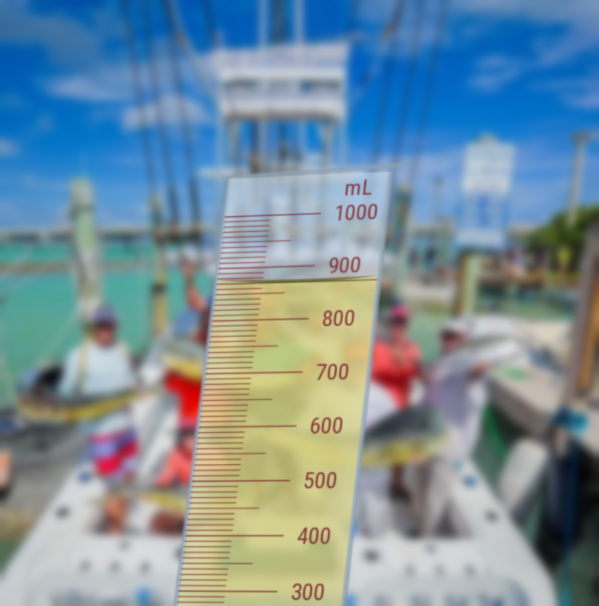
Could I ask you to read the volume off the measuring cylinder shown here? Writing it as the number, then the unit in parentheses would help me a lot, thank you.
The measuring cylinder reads 870 (mL)
